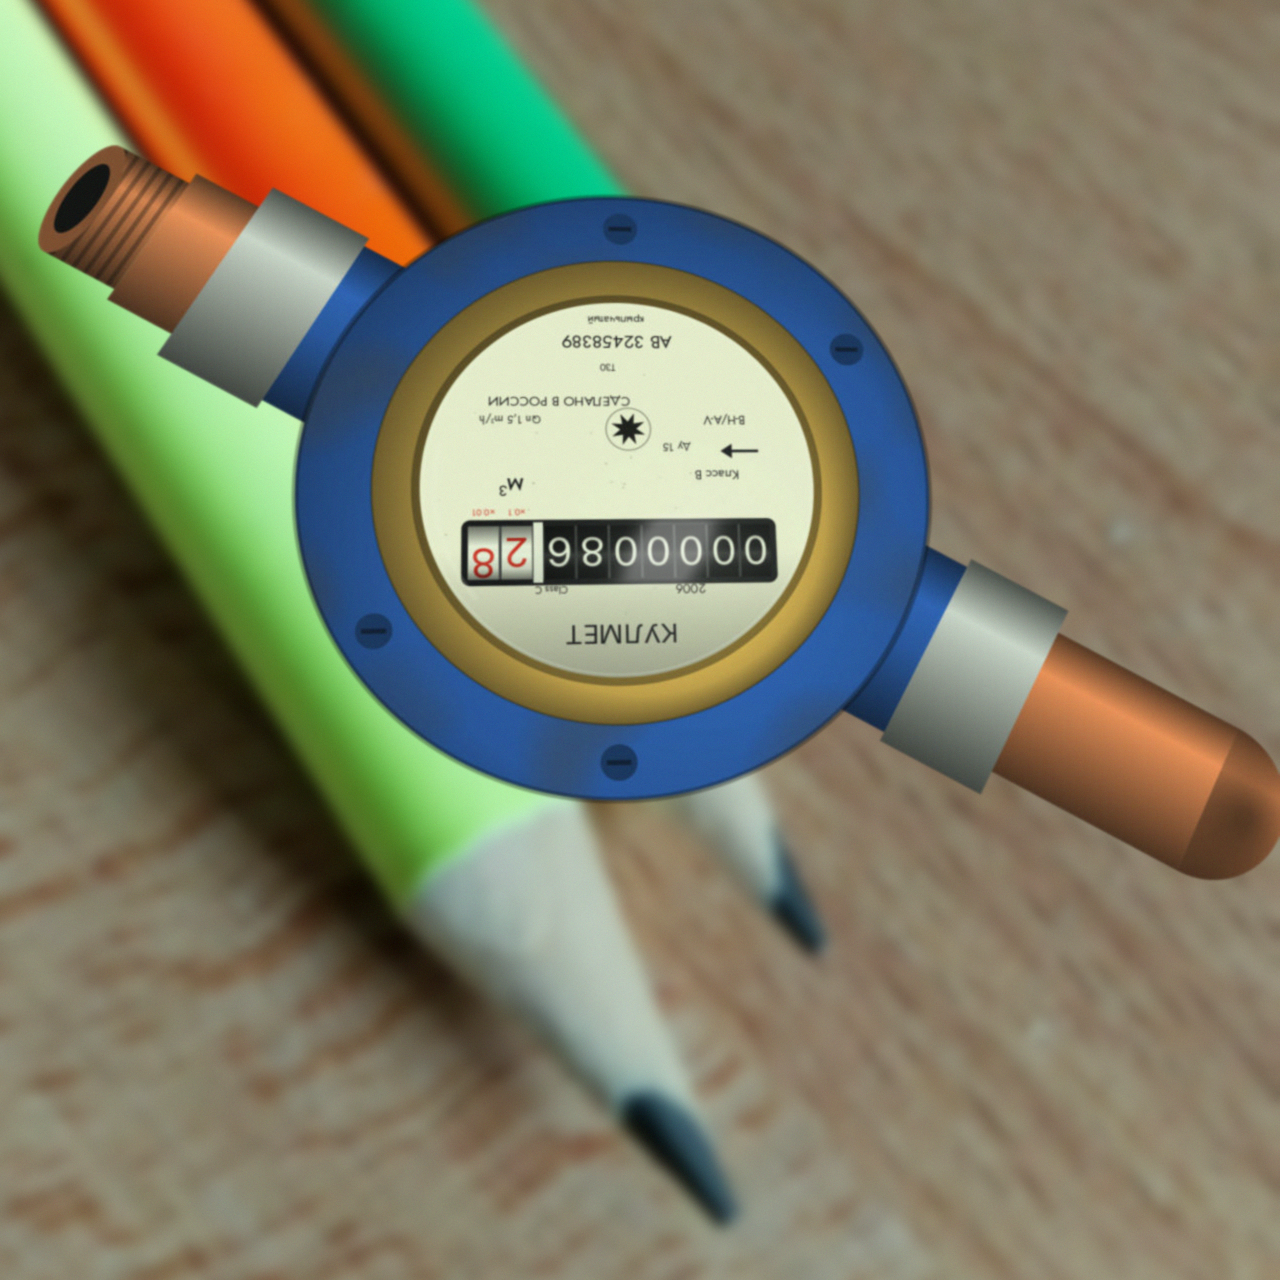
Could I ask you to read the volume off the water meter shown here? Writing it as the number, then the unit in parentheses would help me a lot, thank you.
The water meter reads 86.28 (m³)
